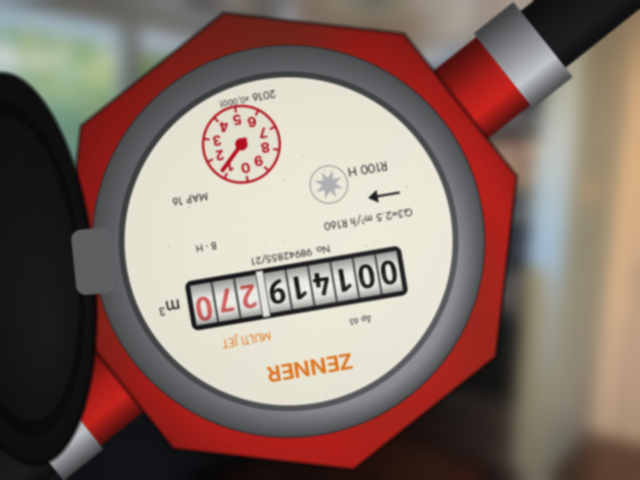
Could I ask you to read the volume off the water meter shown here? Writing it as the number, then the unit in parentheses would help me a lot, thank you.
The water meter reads 1419.2701 (m³)
